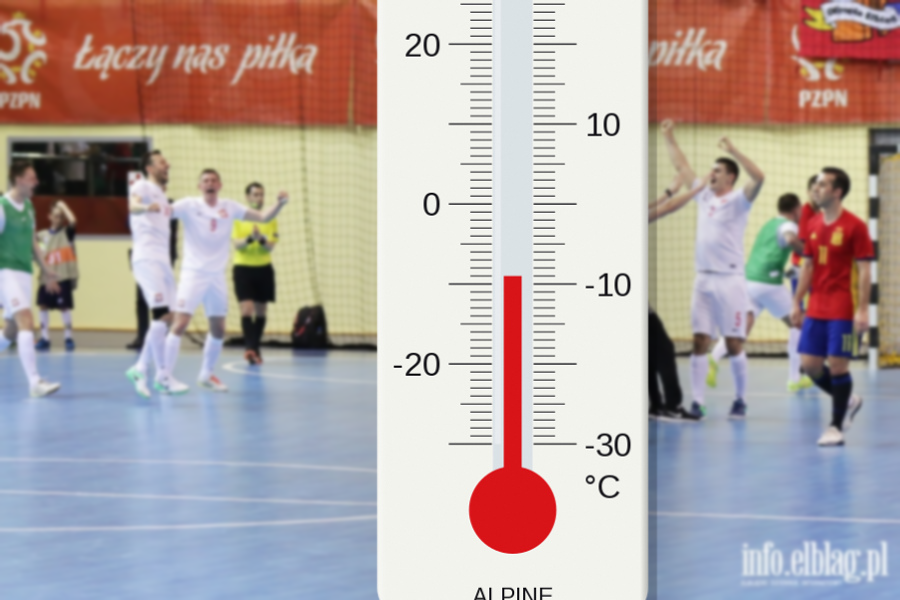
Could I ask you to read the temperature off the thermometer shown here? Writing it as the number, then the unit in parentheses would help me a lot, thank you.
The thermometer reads -9 (°C)
